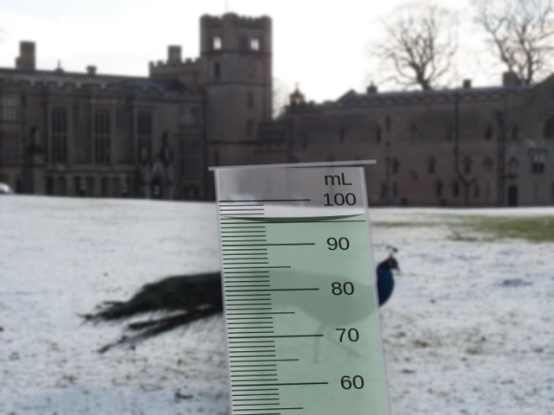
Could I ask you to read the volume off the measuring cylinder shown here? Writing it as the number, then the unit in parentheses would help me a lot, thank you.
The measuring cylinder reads 95 (mL)
